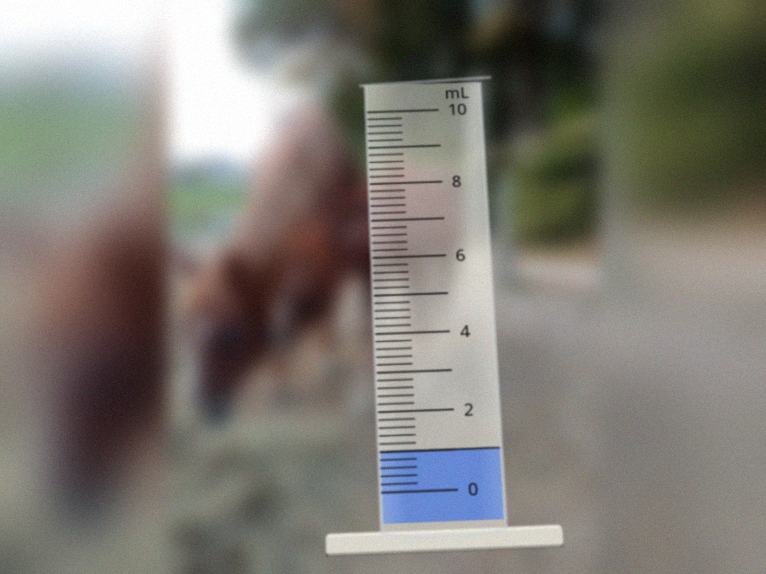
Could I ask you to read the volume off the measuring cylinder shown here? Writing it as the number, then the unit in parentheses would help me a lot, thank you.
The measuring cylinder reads 1 (mL)
